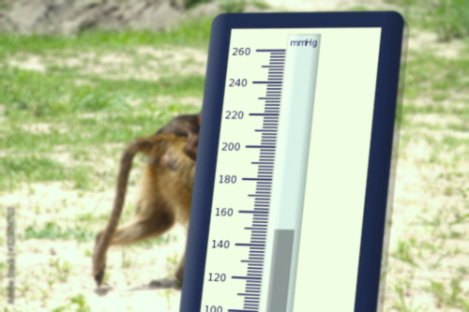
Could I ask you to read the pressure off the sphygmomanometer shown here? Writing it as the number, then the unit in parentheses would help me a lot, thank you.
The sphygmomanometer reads 150 (mmHg)
